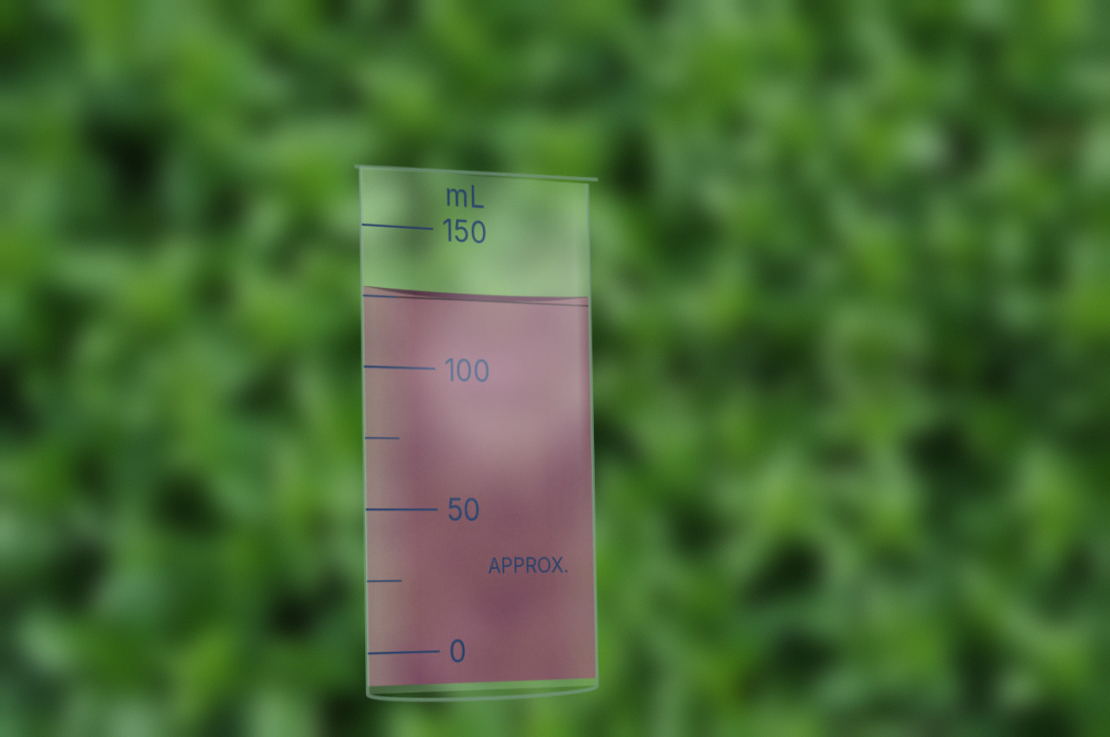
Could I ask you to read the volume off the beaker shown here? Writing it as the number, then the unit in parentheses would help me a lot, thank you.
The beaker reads 125 (mL)
